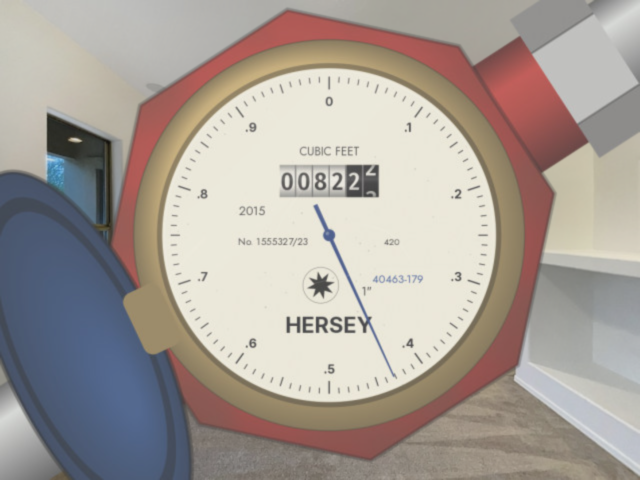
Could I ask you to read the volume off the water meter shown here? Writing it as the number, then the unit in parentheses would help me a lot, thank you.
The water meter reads 8222.43 (ft³)
